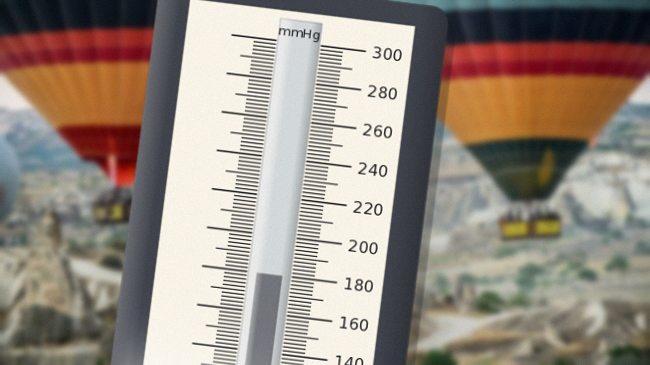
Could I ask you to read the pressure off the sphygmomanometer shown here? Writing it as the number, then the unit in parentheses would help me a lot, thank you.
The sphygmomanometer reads 180 (mmHg)
